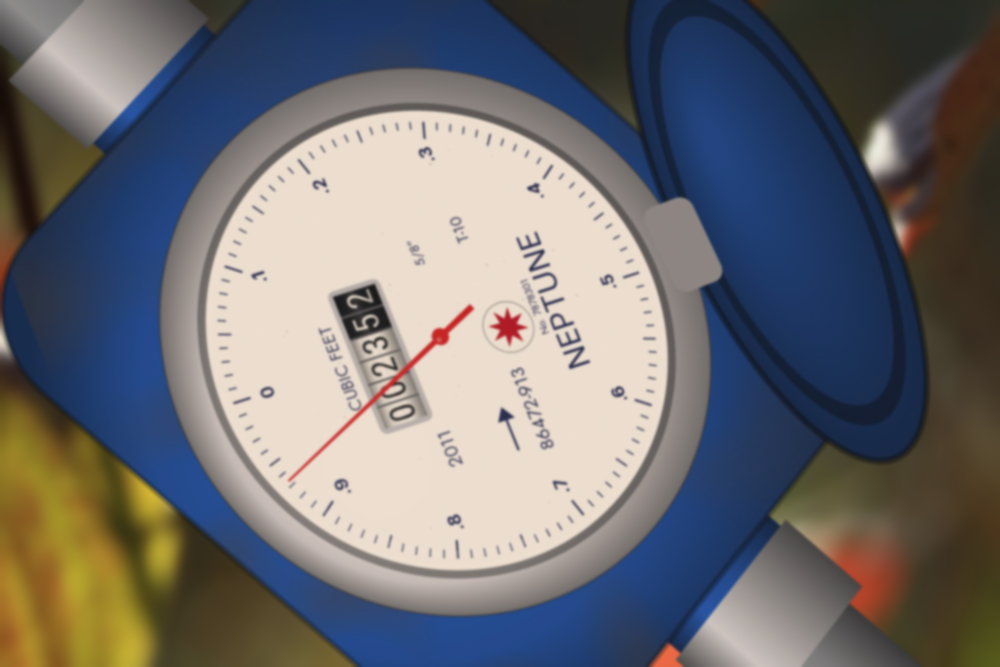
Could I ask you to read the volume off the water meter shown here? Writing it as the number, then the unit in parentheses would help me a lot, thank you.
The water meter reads 2351.93 (ft³)
